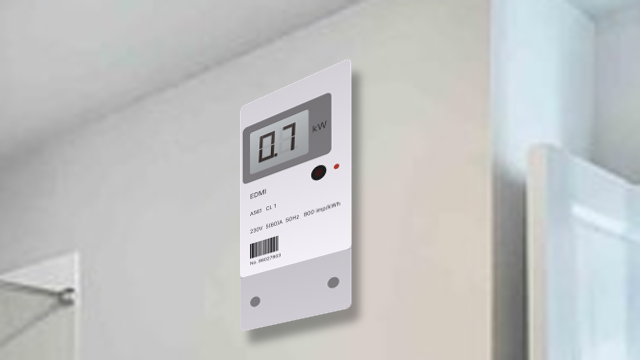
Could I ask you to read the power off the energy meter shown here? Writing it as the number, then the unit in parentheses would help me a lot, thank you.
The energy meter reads 0.7 (kW)
